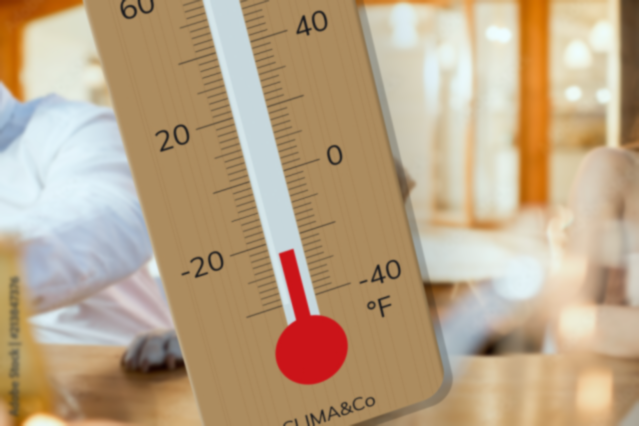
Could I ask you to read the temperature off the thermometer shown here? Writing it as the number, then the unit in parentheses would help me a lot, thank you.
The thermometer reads -24 (°F)
